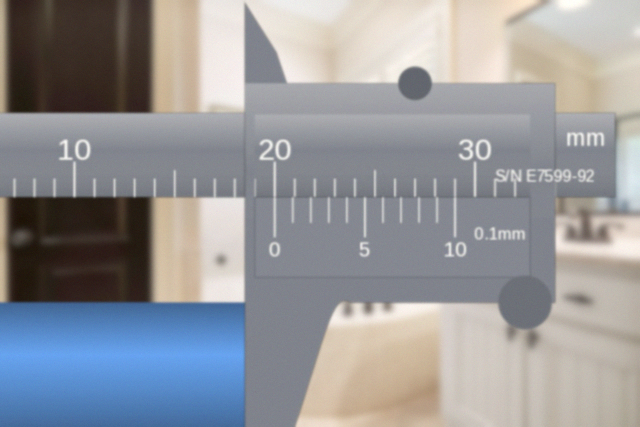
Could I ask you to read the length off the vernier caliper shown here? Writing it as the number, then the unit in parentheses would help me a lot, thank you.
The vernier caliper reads 20.0 (mm)
